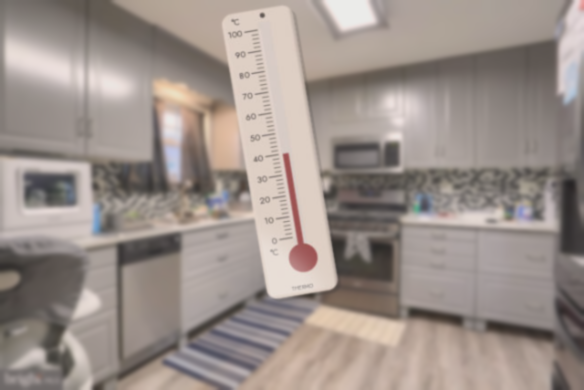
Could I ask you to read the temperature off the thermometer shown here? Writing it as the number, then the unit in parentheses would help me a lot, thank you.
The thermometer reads 40 (°C)
